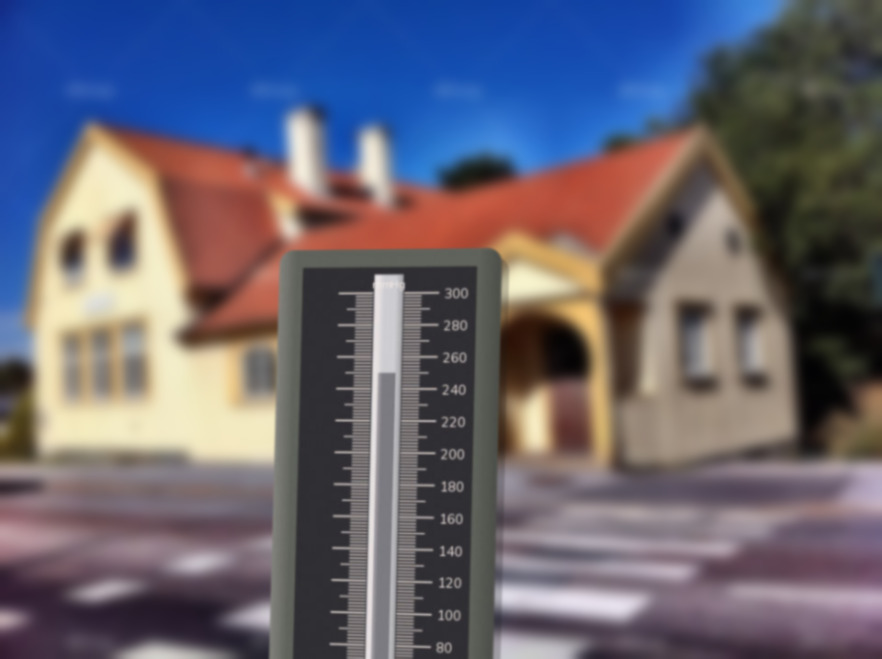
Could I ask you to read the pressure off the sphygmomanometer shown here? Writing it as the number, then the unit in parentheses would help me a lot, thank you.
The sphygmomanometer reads 250 (mmHg)
